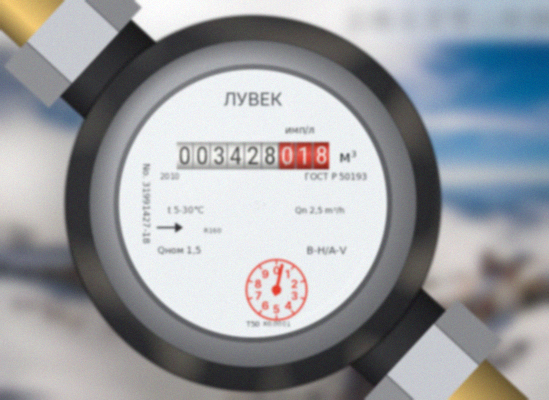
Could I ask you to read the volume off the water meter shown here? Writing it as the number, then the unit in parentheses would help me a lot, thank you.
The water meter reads 3428.0180 (m³)
